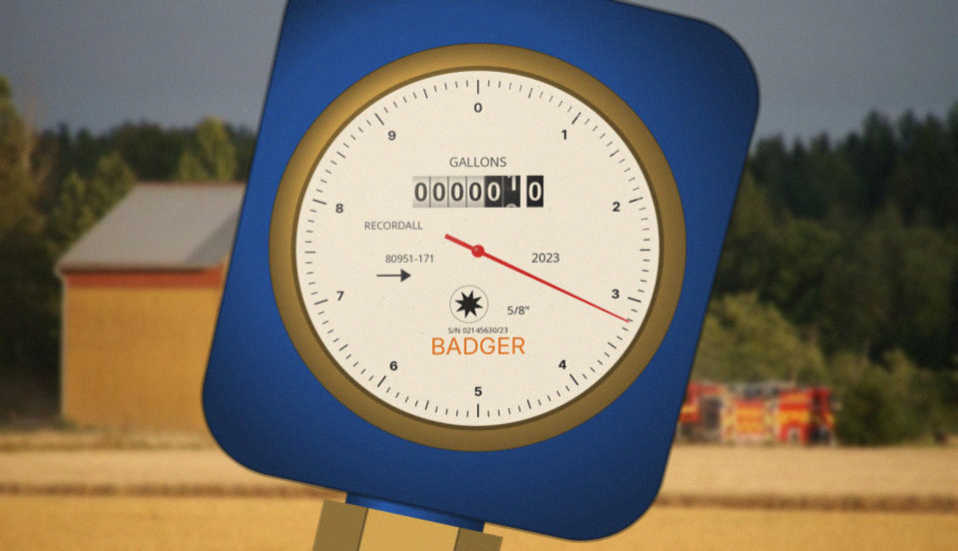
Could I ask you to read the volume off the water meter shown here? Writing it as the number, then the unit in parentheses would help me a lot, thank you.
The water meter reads 13.2 (gal)
